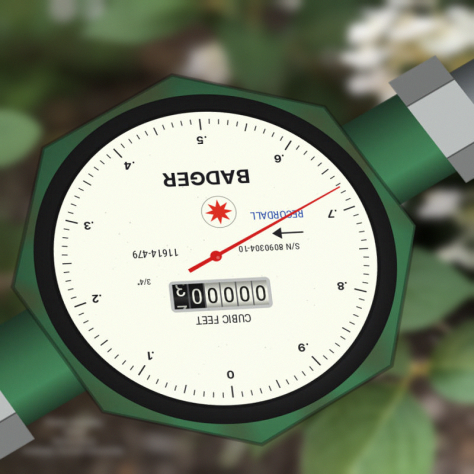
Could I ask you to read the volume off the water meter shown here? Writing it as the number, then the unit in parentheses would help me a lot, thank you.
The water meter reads 2.67 (ft³)
